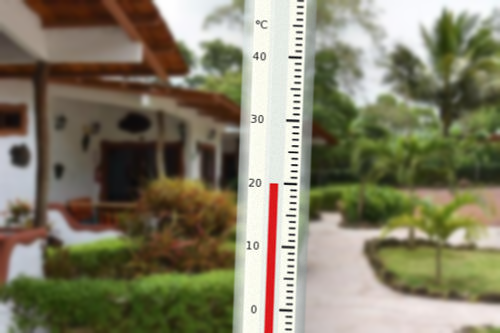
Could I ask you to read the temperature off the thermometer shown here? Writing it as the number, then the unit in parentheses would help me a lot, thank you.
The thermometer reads 20 (°C)
